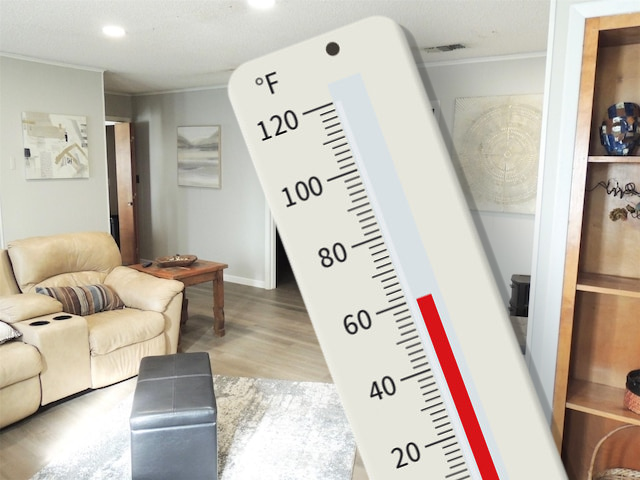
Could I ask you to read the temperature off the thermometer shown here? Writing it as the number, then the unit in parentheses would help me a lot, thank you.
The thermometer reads 60 (°F)
